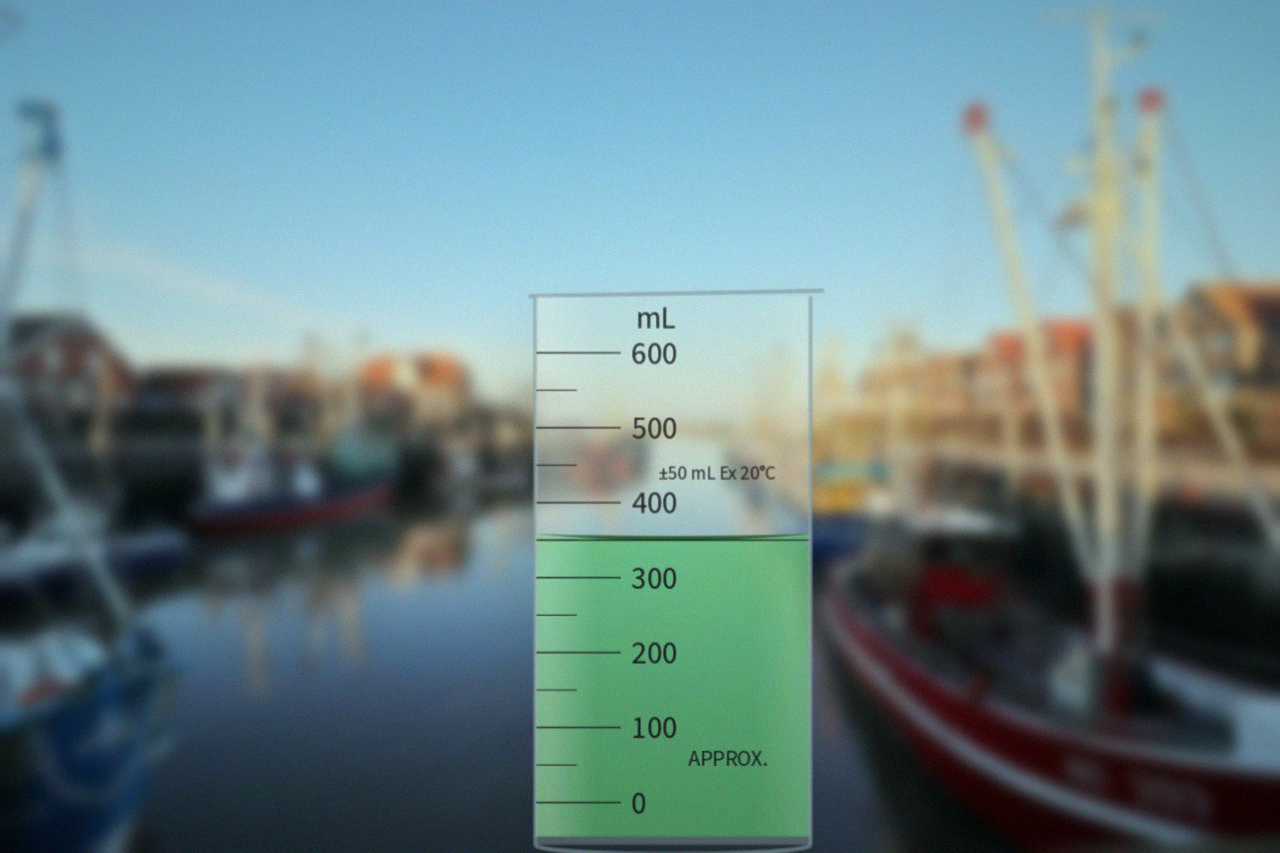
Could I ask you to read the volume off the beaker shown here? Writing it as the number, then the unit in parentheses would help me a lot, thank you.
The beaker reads 350 (mL)
